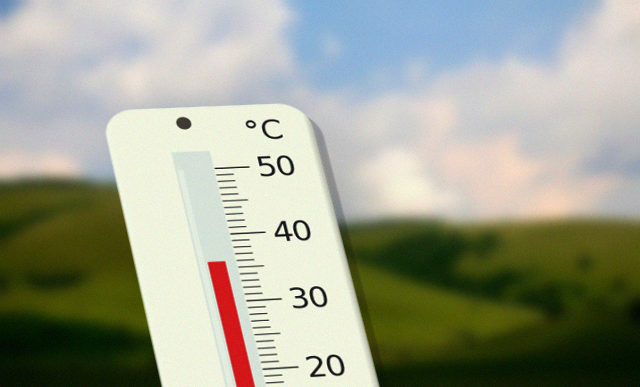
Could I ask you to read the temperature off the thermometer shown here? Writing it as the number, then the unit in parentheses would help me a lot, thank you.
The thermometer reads 36 (°C)
